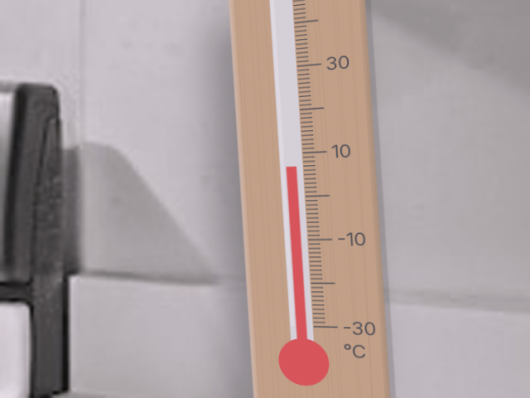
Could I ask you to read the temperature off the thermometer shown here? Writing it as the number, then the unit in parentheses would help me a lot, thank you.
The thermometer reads 7 (°C)
